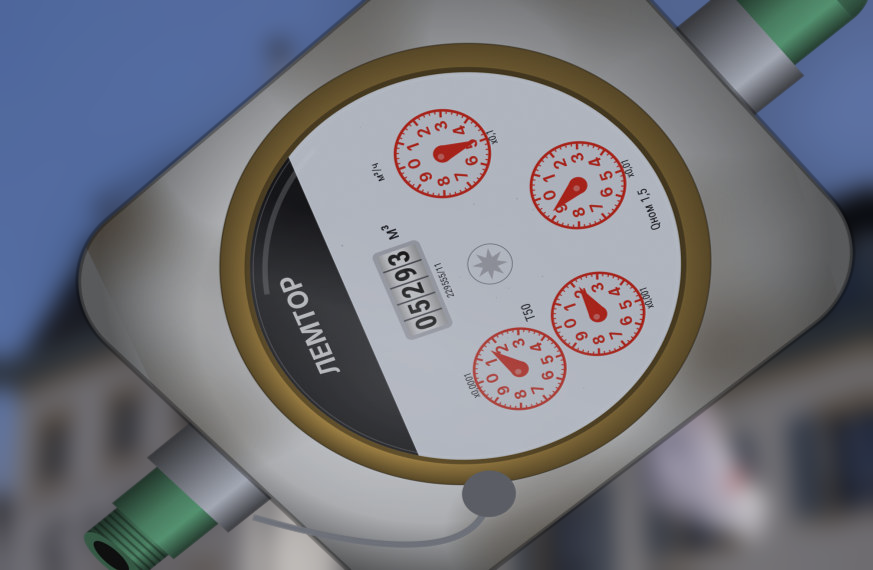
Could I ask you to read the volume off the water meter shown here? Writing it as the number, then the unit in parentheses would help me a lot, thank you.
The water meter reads 5293.4921 (m³)
